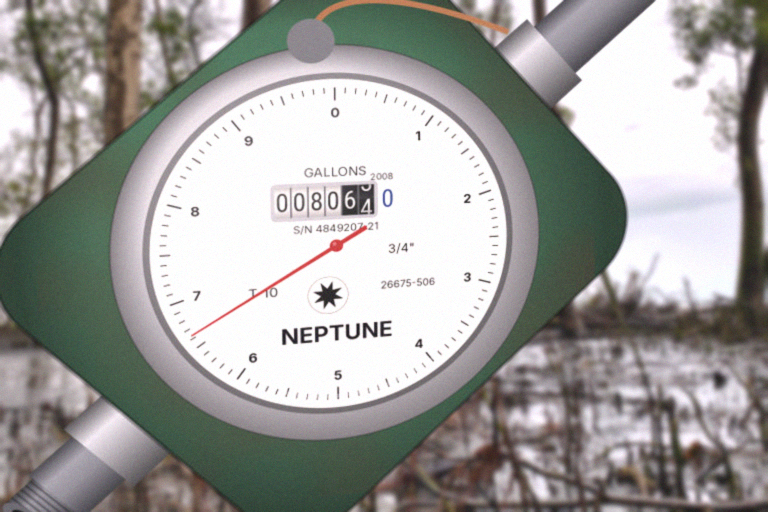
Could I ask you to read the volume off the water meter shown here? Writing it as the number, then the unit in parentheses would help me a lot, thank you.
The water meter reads 80636.6 (gal)
